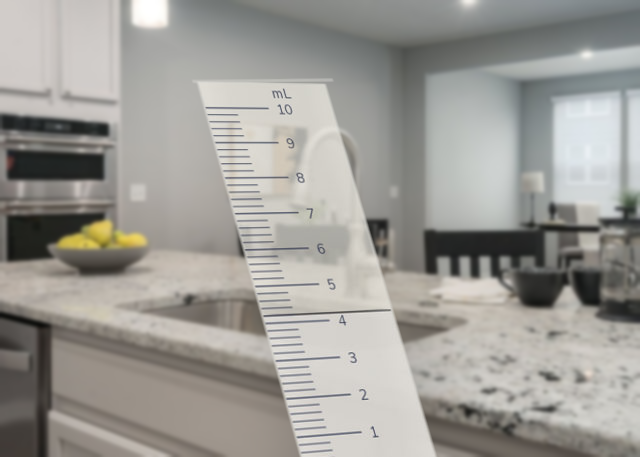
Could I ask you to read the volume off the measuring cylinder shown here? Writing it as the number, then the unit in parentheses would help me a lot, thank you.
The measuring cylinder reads 4.2 (mL)
